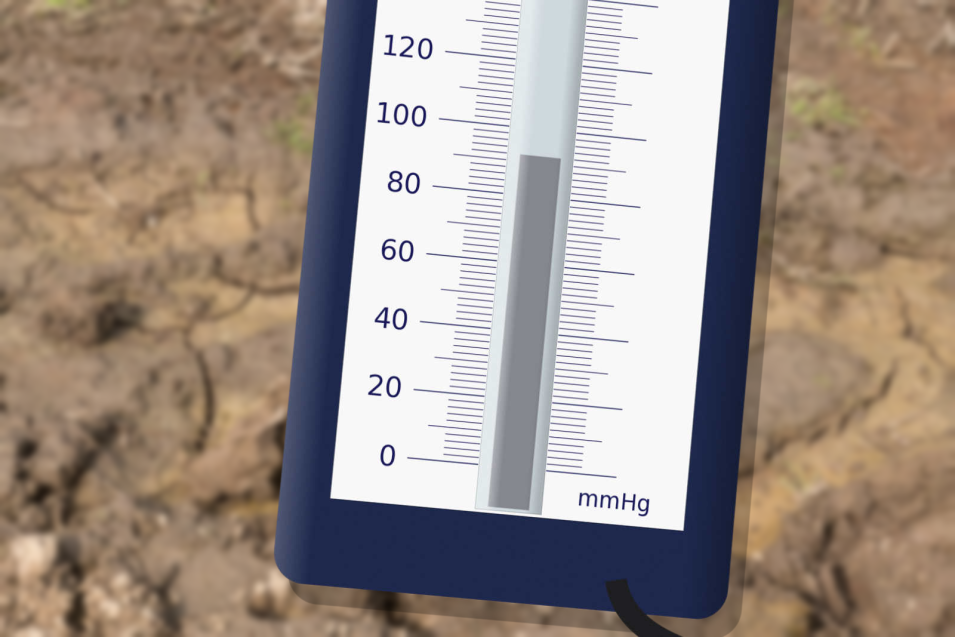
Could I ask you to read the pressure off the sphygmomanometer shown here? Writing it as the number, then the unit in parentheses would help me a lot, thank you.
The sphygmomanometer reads 92 (mmHg)
